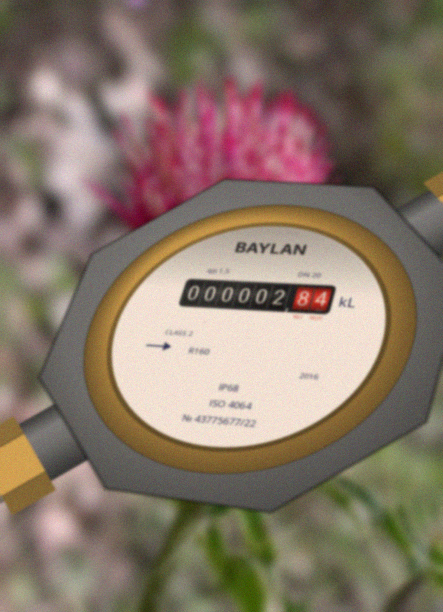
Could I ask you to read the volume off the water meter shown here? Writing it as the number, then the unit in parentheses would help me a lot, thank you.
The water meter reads 2.84 (kL)
